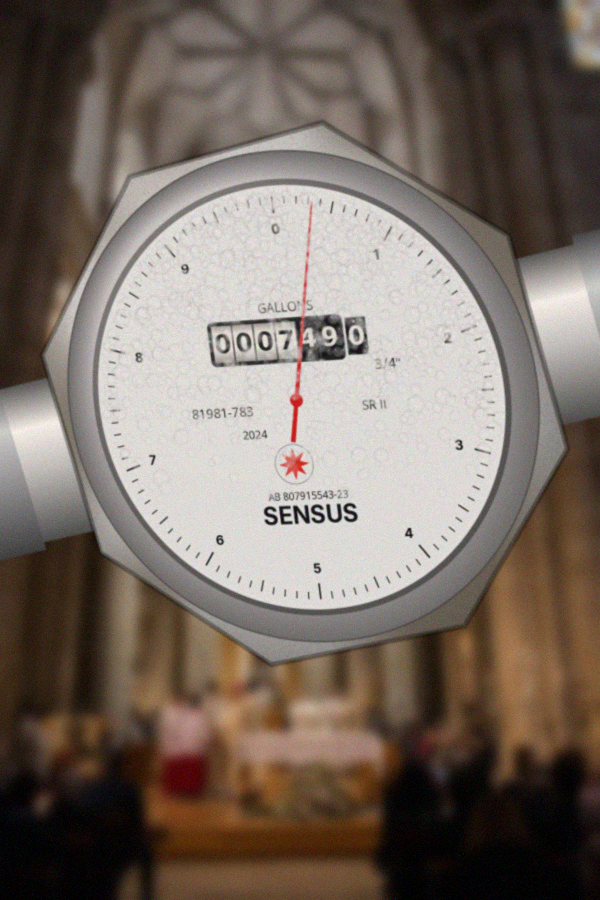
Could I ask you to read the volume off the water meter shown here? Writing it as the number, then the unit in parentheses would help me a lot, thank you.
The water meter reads 7490.3 (gal)
